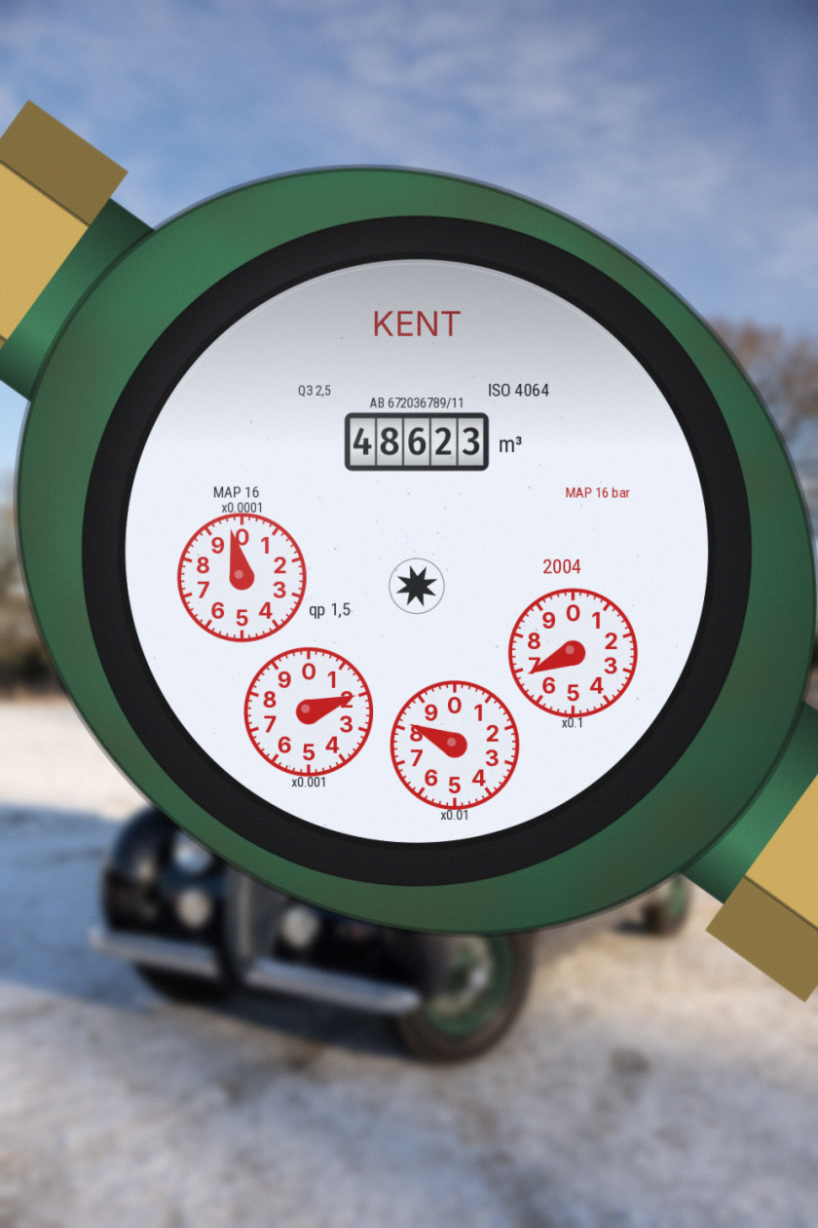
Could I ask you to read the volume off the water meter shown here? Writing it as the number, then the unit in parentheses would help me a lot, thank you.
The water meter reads 48623.6819 (m³)
